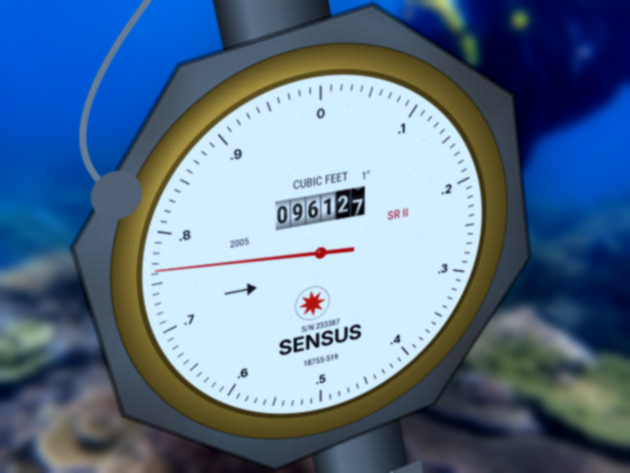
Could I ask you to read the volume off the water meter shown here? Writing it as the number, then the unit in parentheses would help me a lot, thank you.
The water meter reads 96126.76 (ft³)
